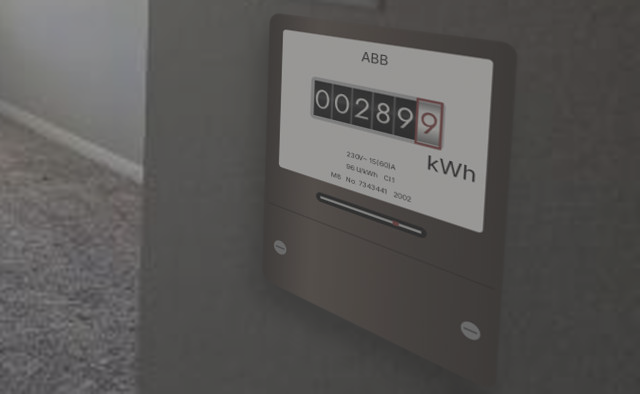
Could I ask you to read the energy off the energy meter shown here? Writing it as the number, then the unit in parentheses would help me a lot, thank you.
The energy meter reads 289.9 (kWh)
